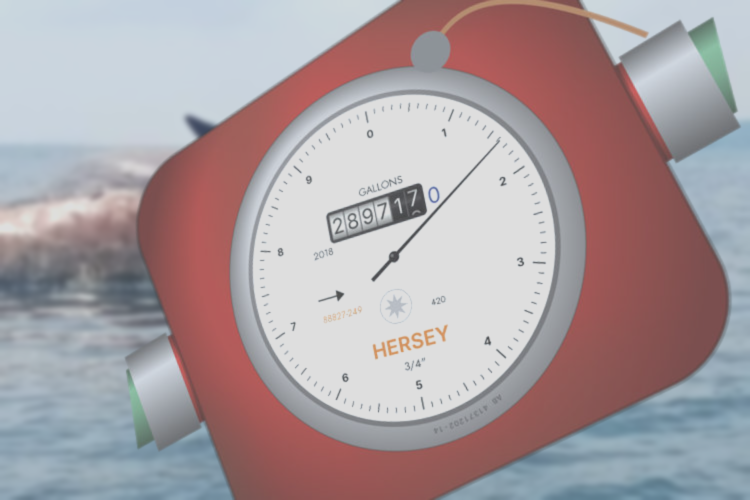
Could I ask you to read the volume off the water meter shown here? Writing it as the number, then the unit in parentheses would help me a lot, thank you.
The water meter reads 2897171.6 (gal)
